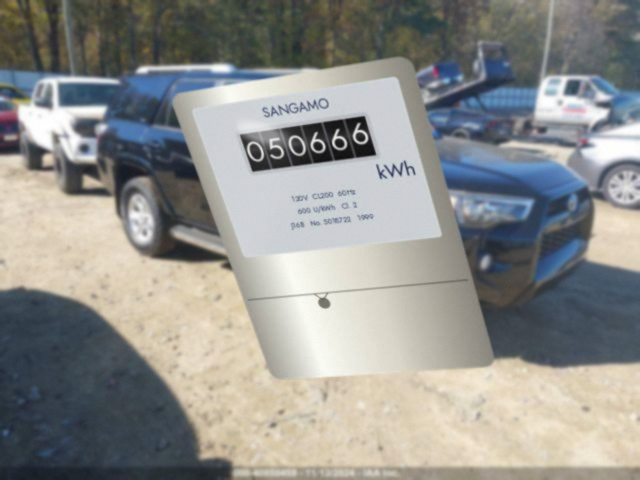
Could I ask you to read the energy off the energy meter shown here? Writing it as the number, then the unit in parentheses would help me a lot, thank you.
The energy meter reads 50666 (kWh)
